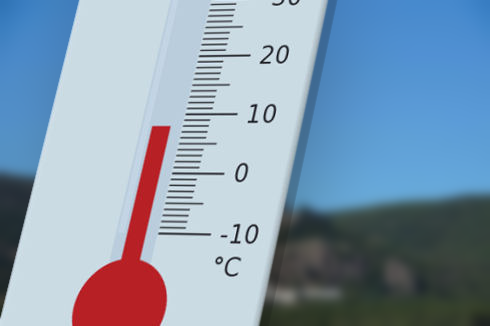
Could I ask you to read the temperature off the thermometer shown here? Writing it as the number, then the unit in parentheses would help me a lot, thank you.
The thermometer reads 8 (°C)
